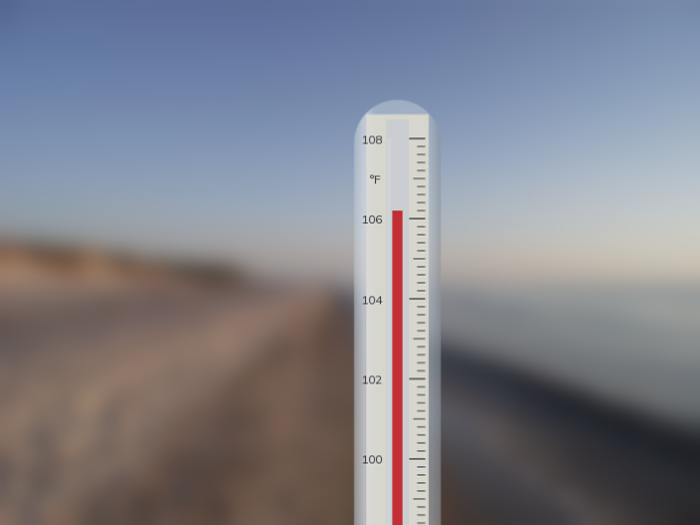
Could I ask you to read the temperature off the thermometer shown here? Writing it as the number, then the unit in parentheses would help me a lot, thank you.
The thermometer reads 106.2 (°F)
